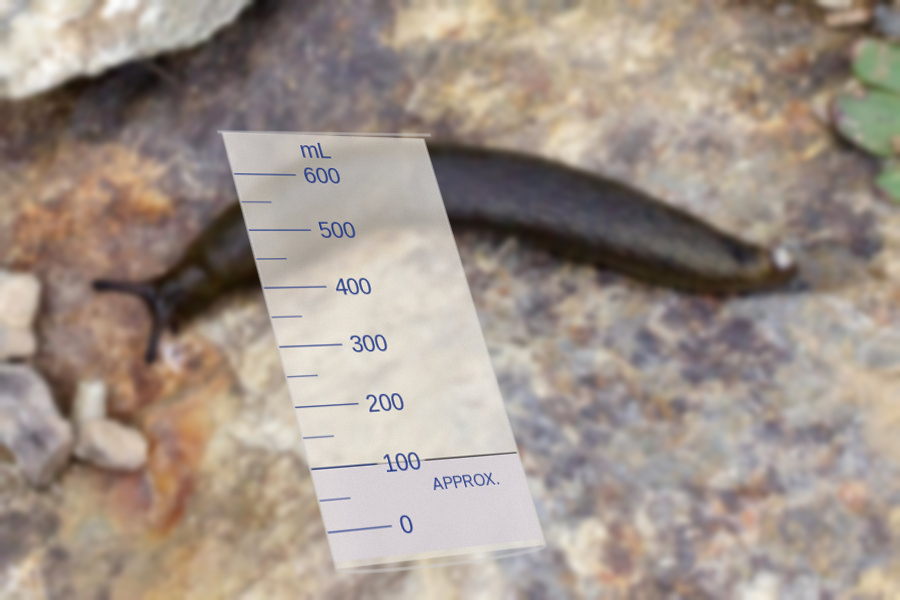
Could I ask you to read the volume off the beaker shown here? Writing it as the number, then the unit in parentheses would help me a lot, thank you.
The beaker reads 100 (mL)
